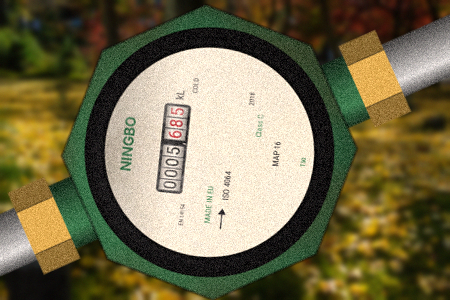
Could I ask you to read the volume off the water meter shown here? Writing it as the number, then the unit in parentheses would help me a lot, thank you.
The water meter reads 5.685 (kL)
